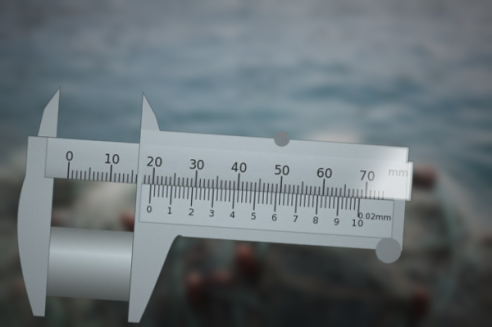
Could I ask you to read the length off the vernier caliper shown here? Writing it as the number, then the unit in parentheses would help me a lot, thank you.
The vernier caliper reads 19.5 (mm)
